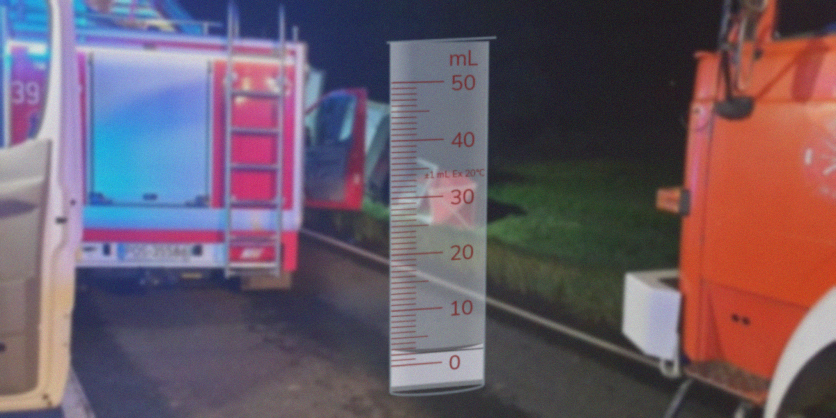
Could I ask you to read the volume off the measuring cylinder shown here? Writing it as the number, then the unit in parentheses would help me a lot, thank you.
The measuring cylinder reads 2 (mL)
